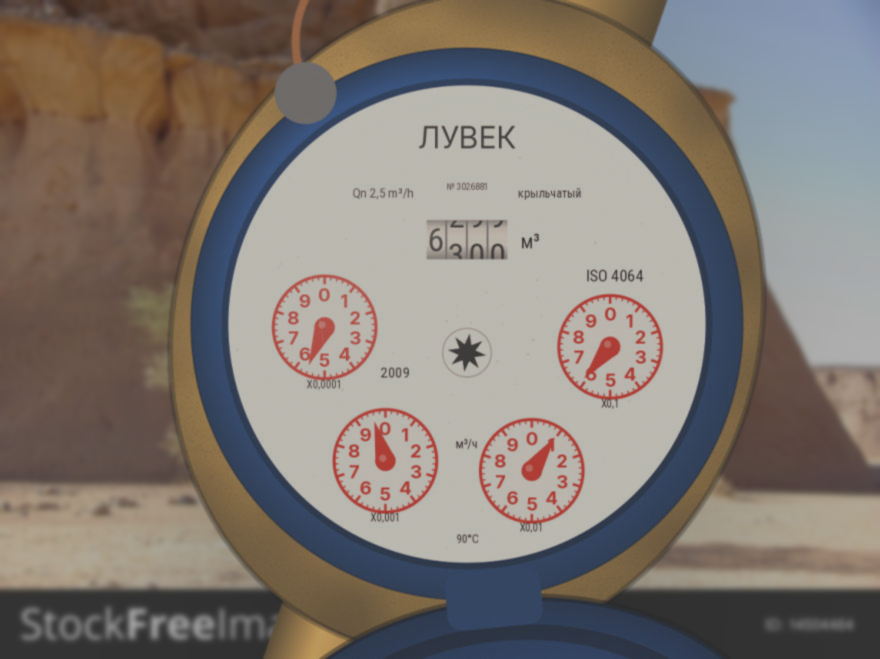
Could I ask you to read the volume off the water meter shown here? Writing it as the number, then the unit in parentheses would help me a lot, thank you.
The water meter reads 6299.6095 (m³)
